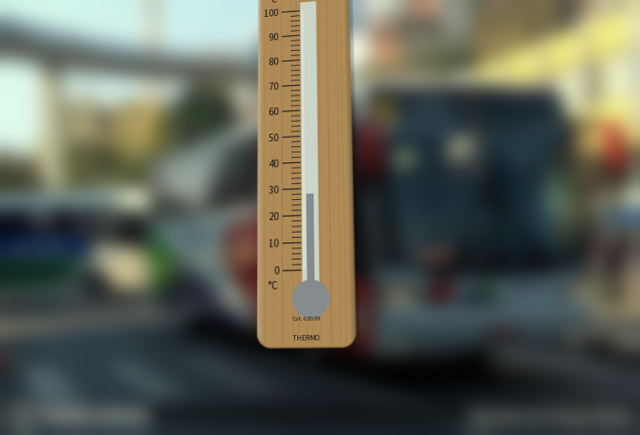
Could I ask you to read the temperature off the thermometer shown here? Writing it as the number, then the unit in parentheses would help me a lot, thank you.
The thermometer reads 28 (°C)
